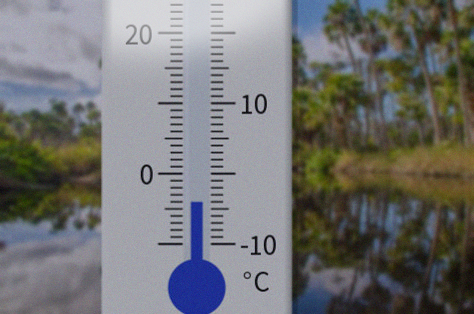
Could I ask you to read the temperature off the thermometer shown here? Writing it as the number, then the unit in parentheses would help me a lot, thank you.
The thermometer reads -4 (°C)
